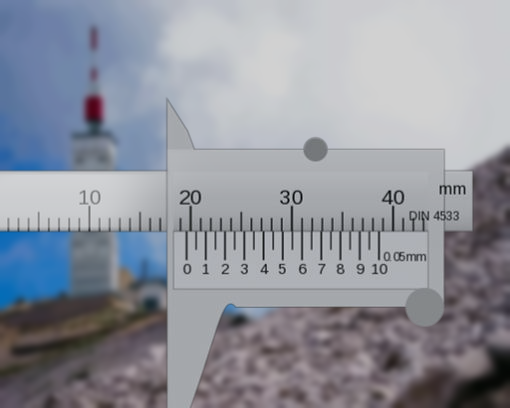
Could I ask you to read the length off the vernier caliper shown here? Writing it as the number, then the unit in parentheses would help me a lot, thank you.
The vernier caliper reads 19.6 (mm)
